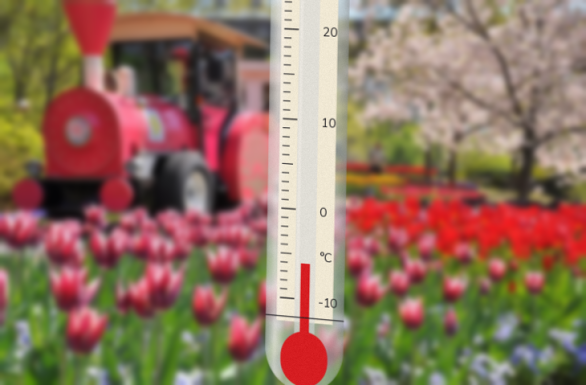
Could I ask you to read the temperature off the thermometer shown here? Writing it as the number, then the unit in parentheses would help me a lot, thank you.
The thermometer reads -6 (°C)
